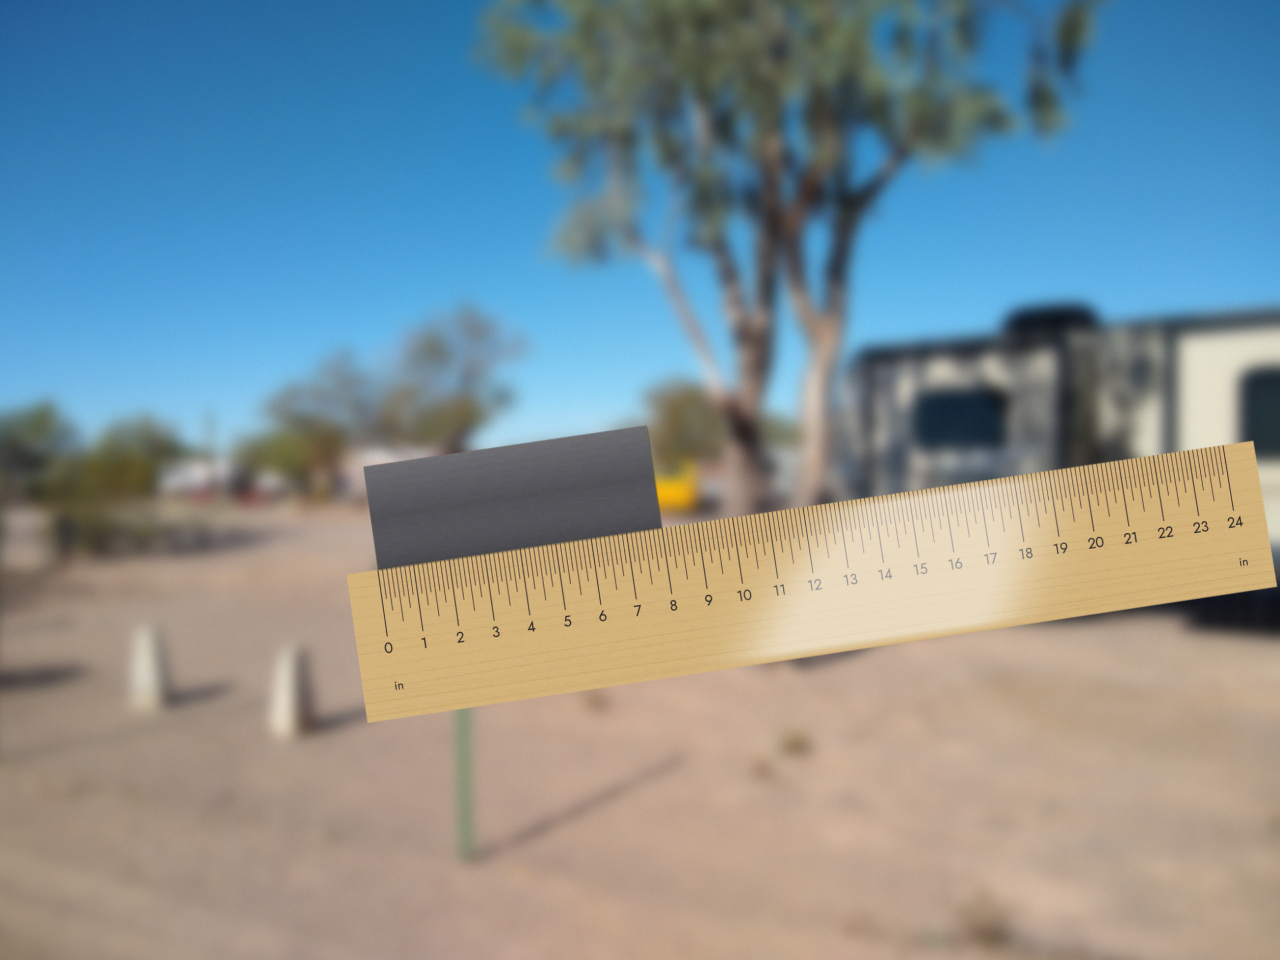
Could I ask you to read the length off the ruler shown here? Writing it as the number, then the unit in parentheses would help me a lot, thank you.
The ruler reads 8 (in)
